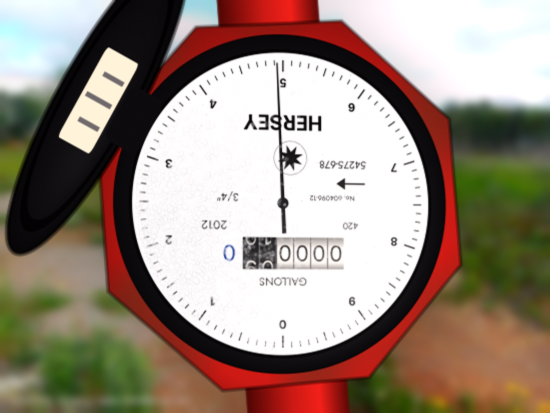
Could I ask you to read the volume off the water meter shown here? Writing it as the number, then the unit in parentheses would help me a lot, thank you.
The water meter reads 94.9 (gal)
